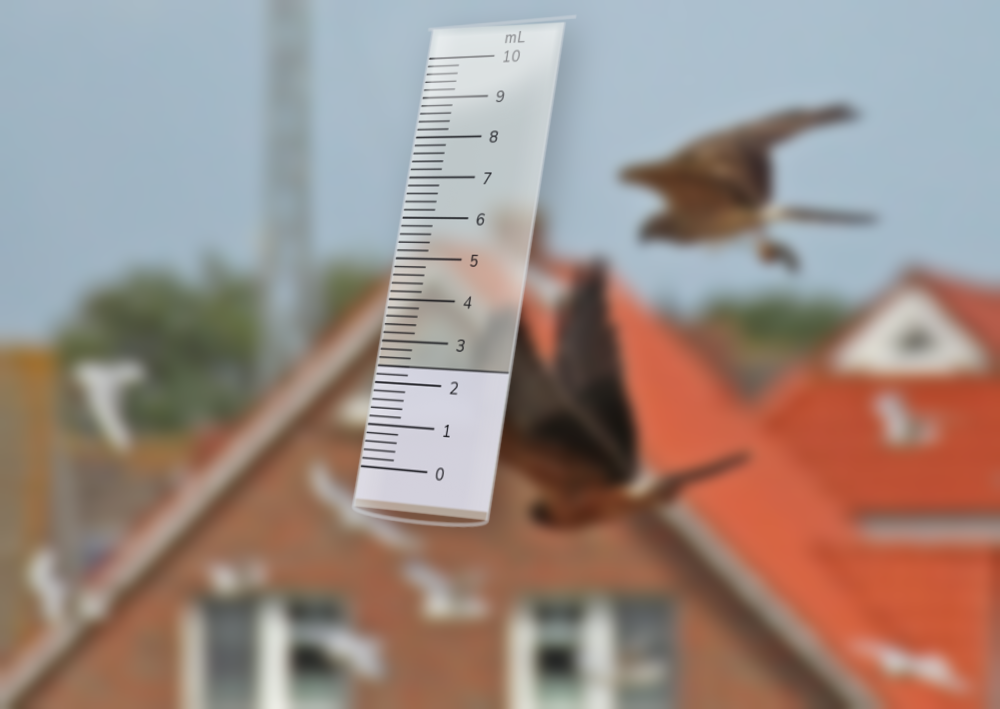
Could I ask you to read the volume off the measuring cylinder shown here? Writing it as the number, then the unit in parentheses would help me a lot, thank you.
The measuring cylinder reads 2.4 (mL)
